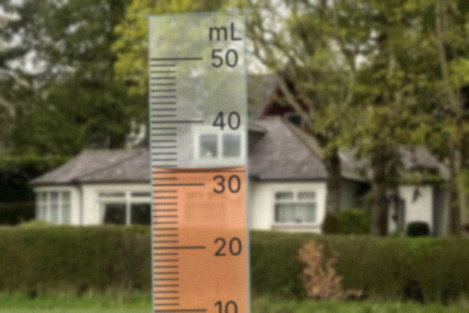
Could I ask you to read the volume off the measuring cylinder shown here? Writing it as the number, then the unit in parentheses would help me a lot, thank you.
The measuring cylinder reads 32 (mL)
